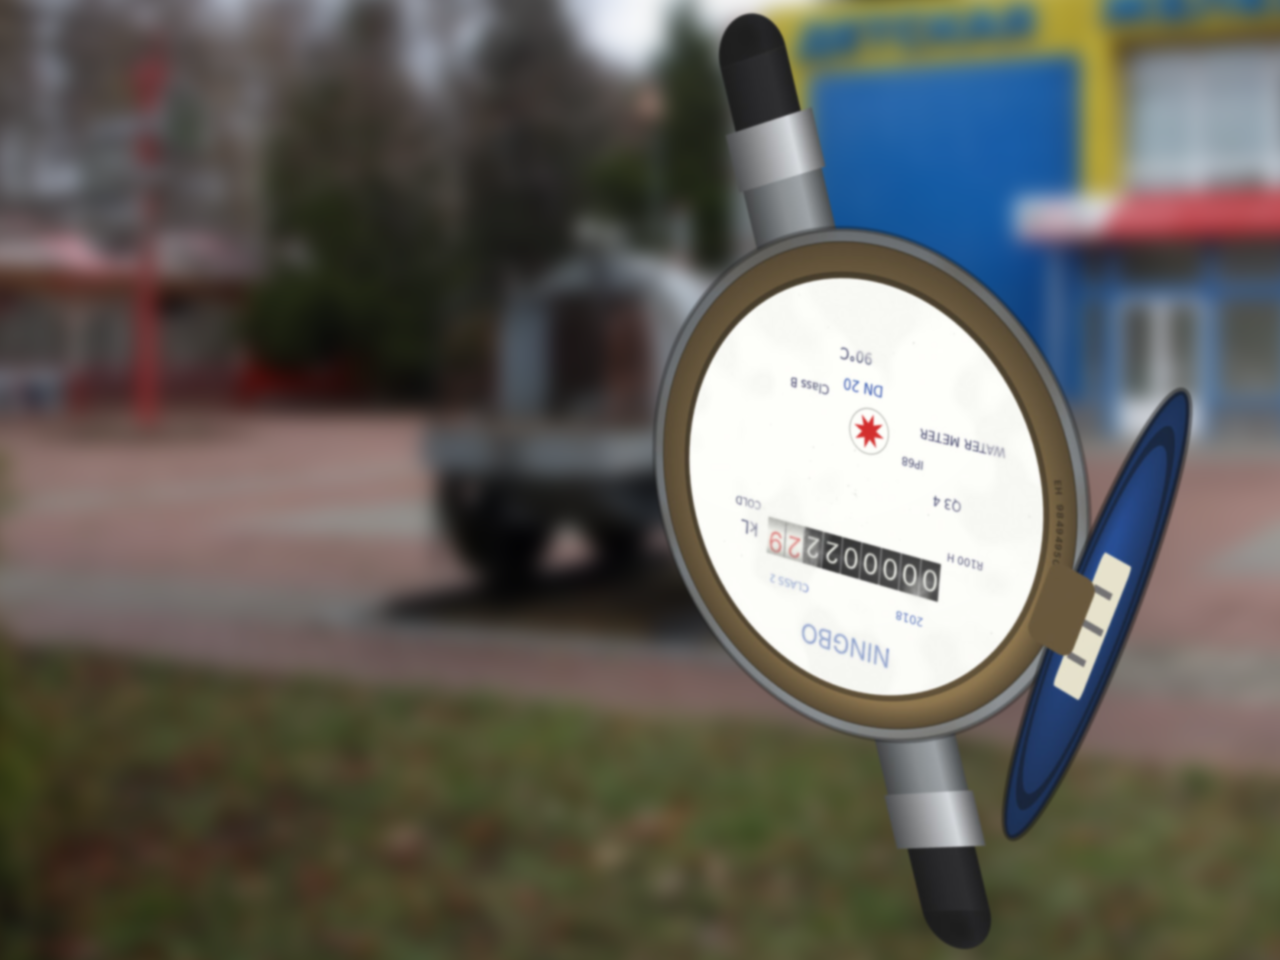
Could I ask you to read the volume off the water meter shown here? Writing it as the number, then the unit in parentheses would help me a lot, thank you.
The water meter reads 22.29 (kL)
